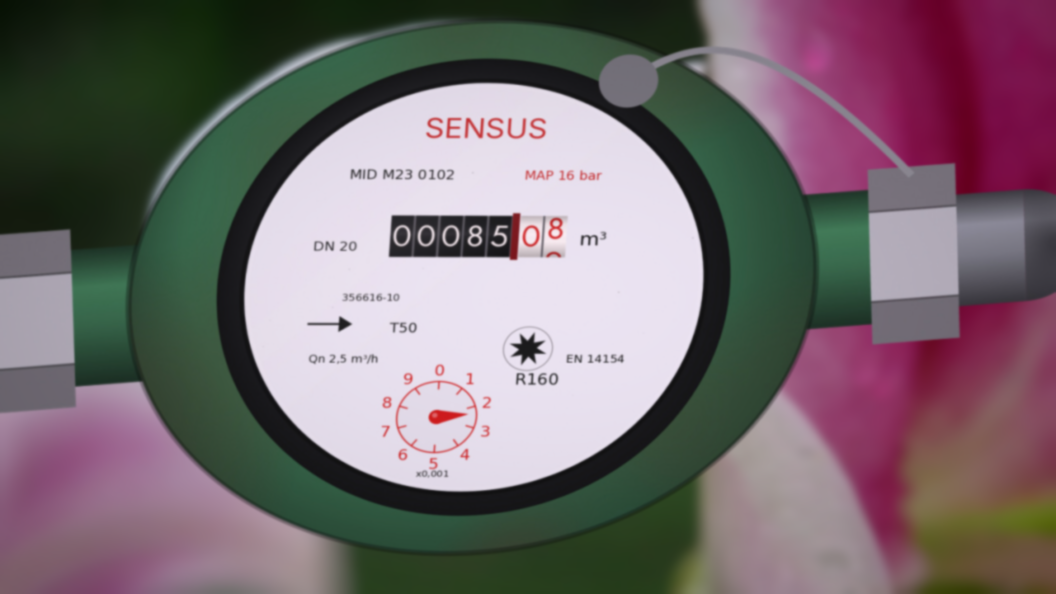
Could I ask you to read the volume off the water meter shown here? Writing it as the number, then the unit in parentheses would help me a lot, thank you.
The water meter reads 85.082 (m³)
